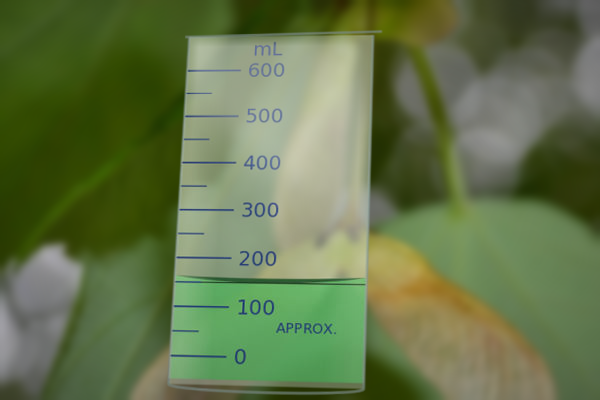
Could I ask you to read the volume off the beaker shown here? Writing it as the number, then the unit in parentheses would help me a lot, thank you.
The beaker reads 150 (mL)
